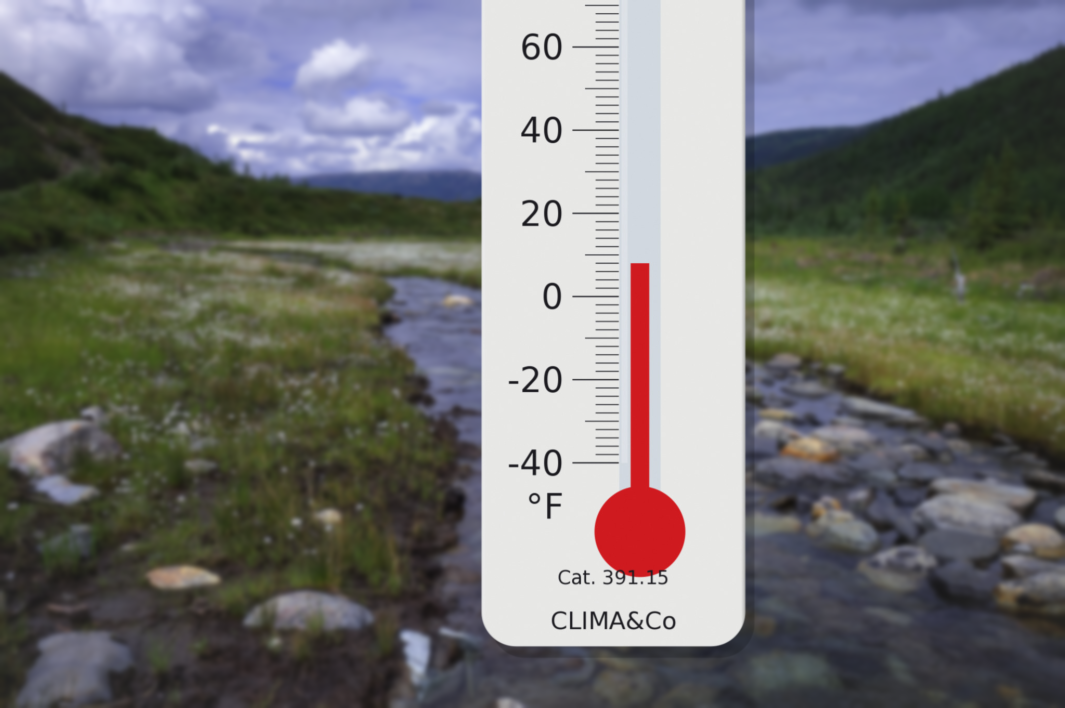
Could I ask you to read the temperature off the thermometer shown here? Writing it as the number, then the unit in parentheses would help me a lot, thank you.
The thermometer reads 8 (°F)
